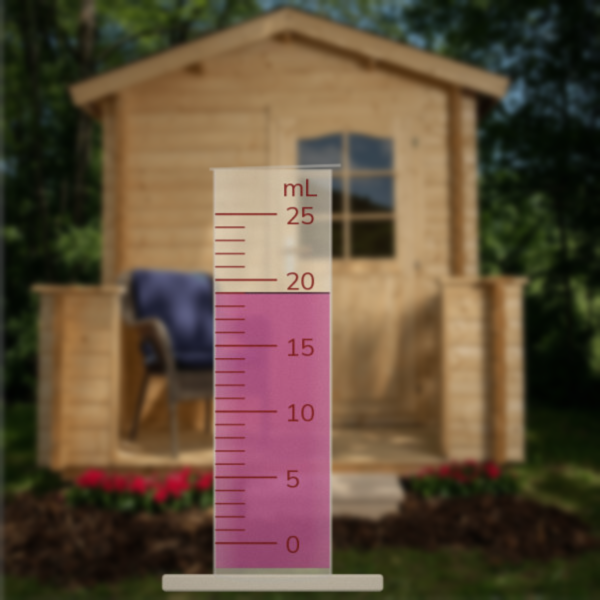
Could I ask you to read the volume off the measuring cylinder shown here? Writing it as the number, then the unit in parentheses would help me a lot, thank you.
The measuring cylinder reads 19 (mL)
